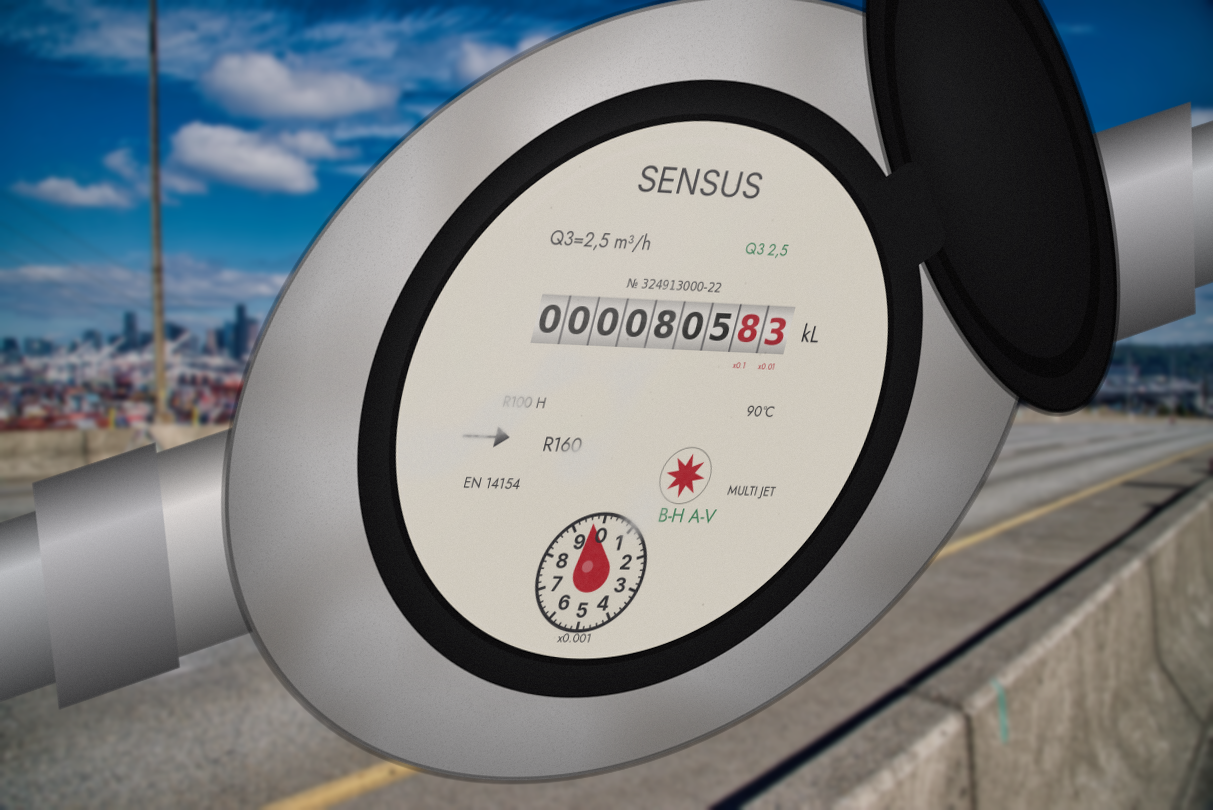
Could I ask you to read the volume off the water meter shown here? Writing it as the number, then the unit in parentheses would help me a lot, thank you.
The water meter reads 805.829 (kL)
